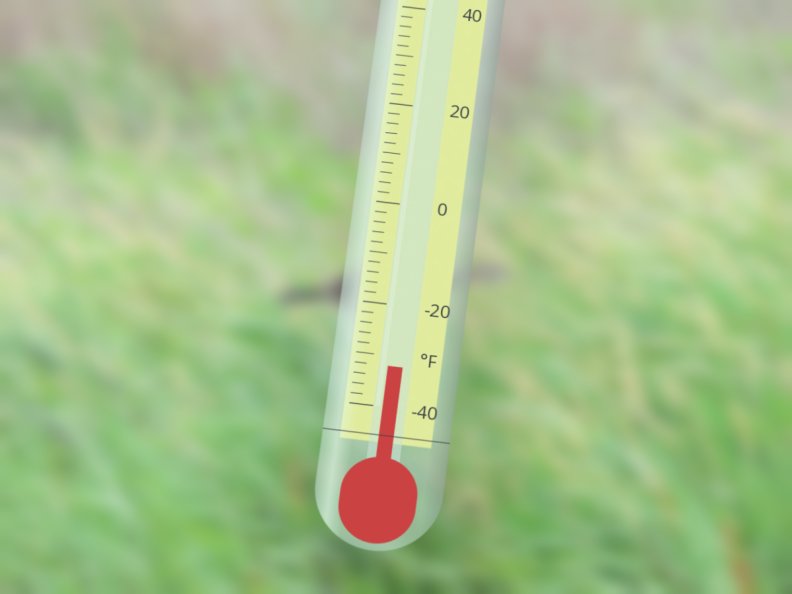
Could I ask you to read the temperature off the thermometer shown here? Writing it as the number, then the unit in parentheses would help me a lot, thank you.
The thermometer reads -32 (°F)
